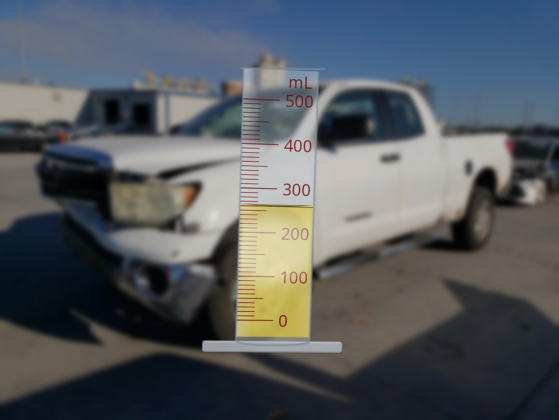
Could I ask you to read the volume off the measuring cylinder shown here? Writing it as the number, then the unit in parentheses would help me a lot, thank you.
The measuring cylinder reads 260 (mL)
